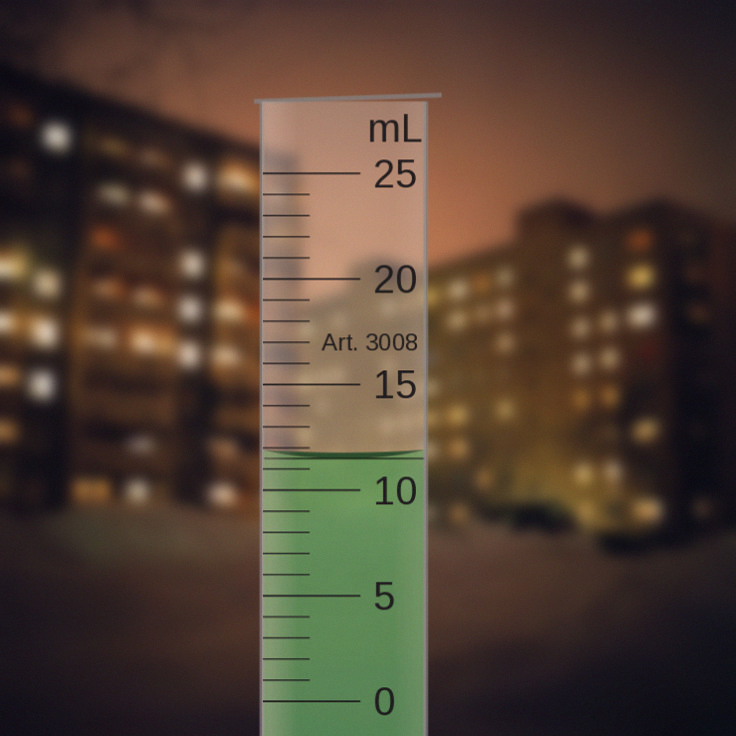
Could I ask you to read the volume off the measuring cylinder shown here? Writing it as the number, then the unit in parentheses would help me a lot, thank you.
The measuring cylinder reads 11.5 (mL)
